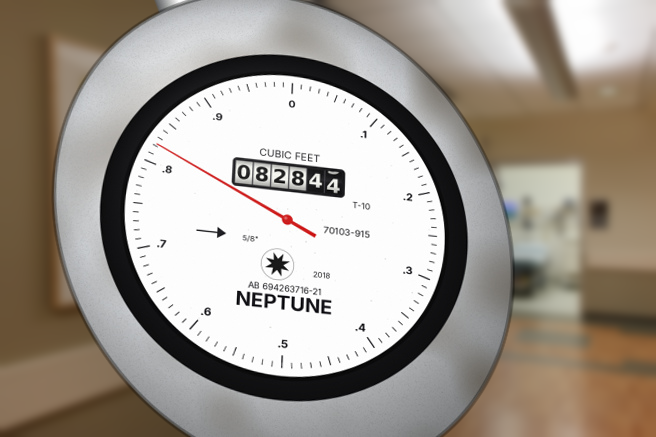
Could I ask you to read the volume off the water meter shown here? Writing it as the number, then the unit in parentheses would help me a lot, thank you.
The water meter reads 82843.82 (ft³)
